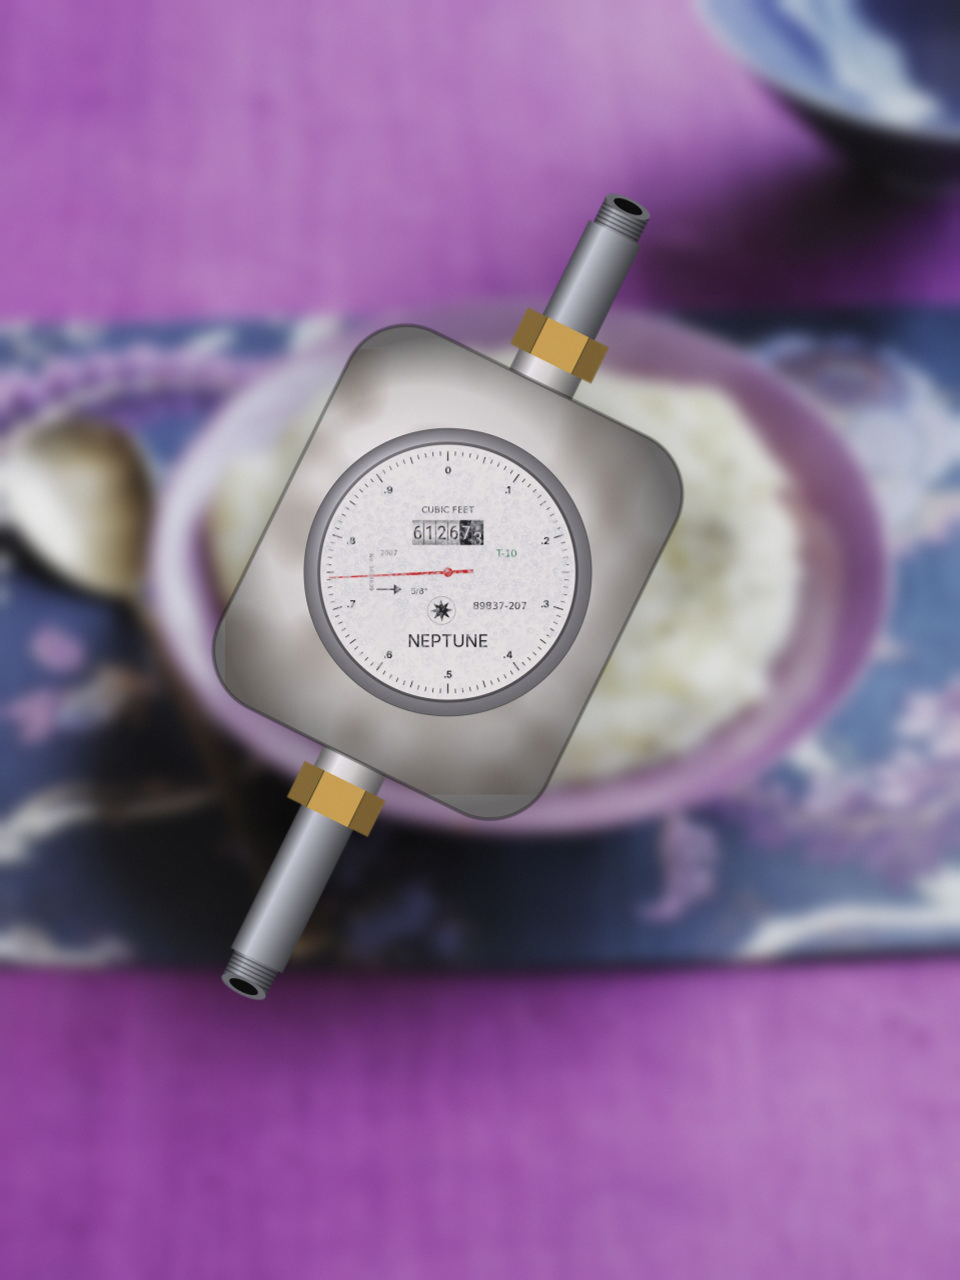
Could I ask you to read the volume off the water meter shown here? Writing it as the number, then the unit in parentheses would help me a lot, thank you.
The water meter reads 612672.74 (ft³)
